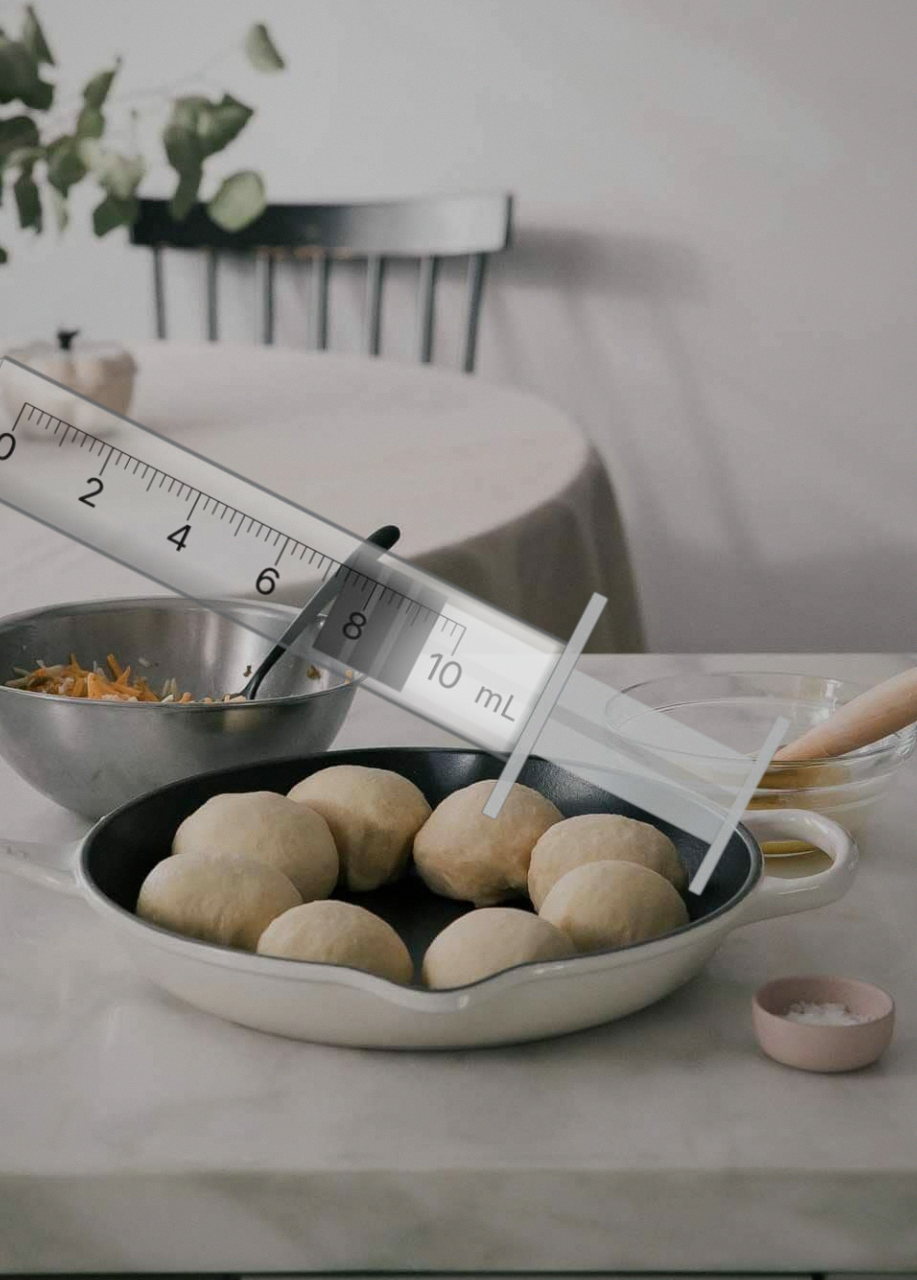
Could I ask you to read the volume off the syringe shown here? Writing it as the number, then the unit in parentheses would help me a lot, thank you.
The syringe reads 7.4 (mL)
